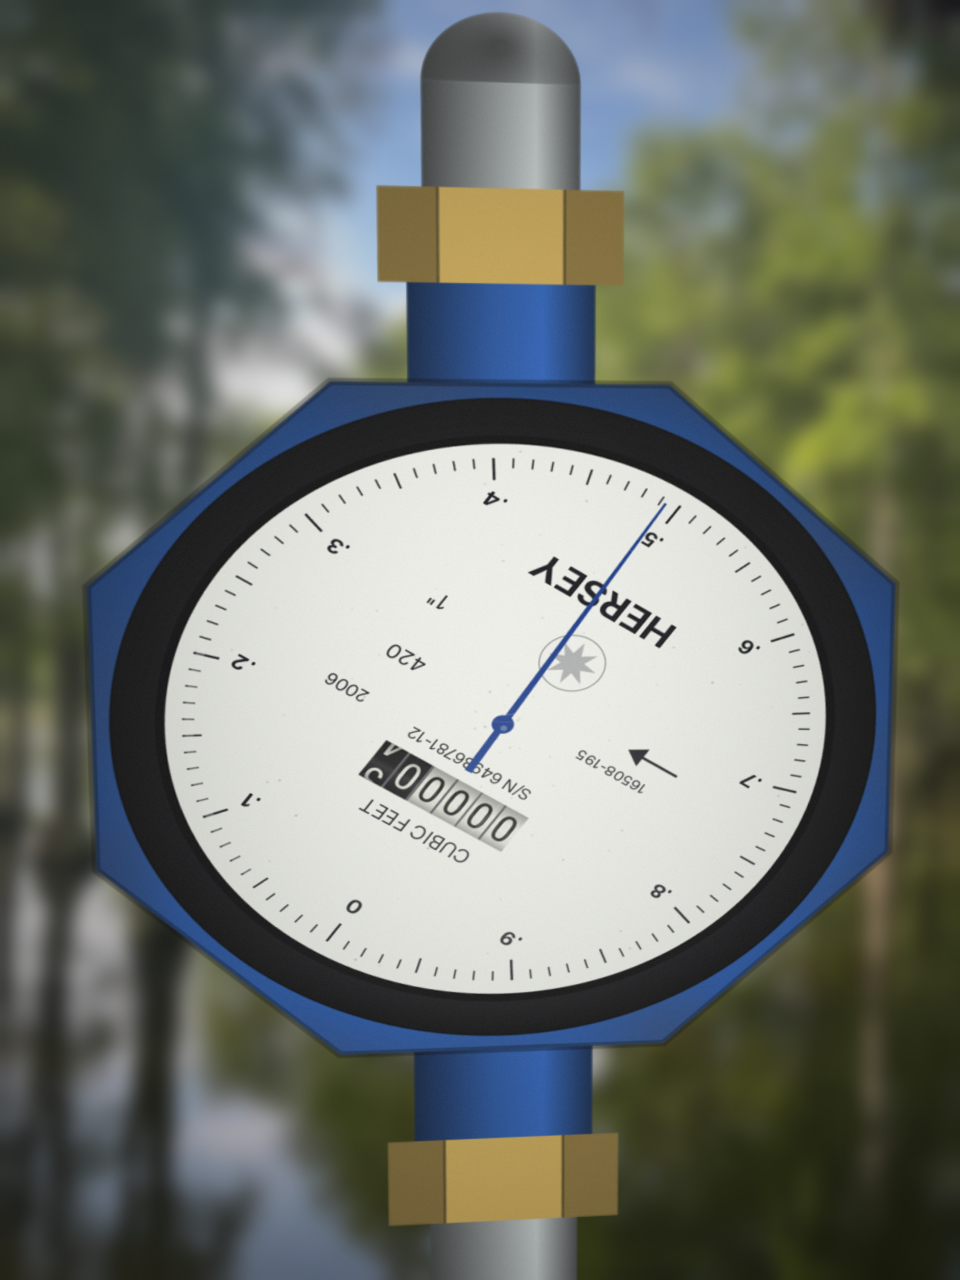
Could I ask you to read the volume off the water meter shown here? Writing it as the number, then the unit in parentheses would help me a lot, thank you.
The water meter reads 3.49 (ft³)
